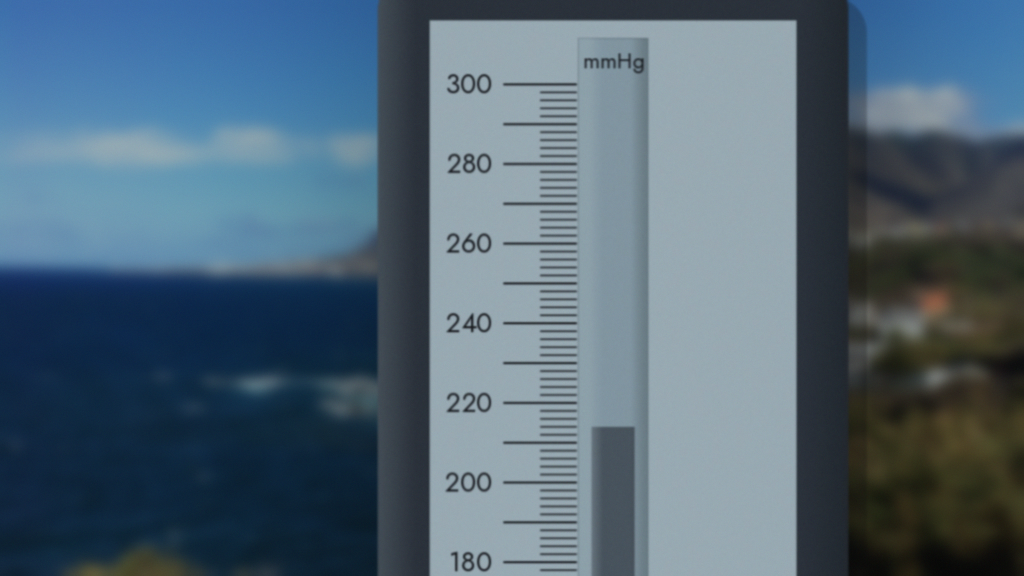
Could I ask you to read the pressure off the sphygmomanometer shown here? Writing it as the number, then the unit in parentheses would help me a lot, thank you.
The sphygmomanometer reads 214 (mmHg)
